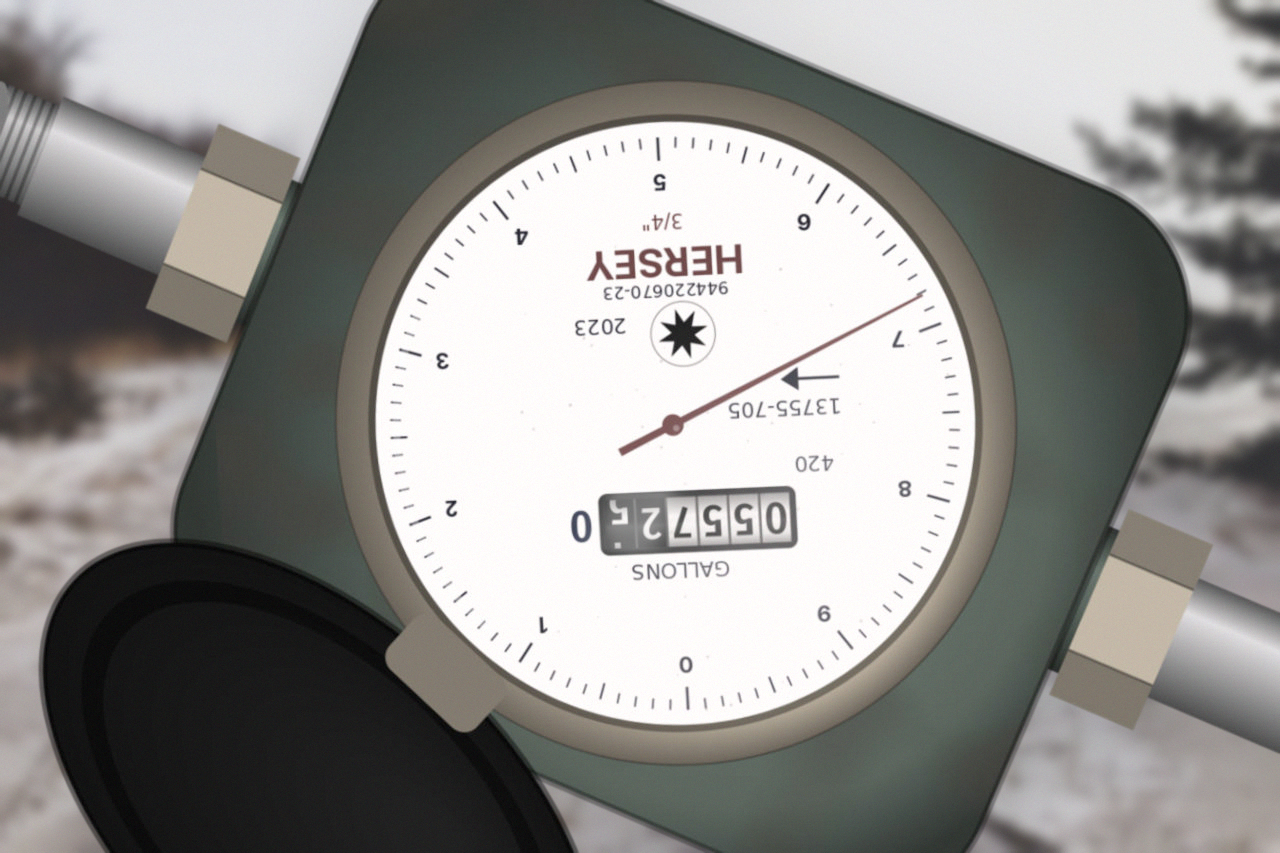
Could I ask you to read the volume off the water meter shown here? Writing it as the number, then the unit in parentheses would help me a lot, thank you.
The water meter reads 557246.8 (gal)
